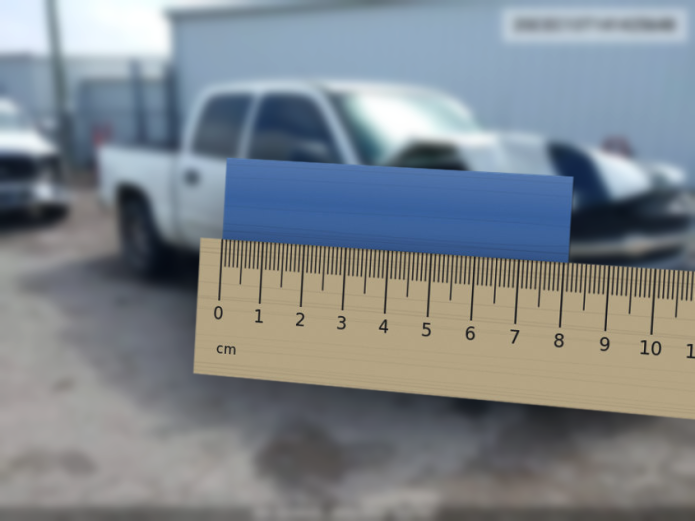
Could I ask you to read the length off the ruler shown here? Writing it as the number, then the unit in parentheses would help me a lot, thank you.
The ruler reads 8.1 (cm)
